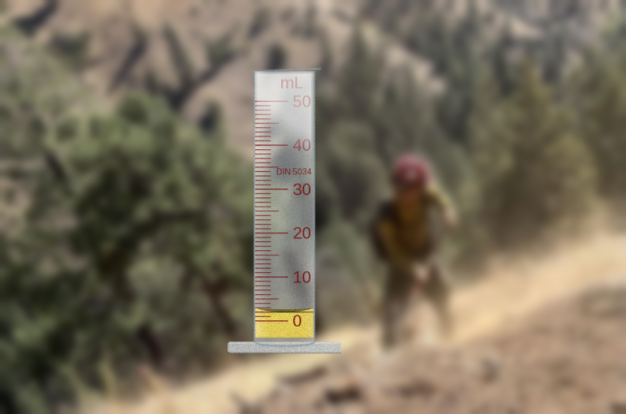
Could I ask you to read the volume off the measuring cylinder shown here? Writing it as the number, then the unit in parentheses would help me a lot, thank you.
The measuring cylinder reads 2 (mL)
